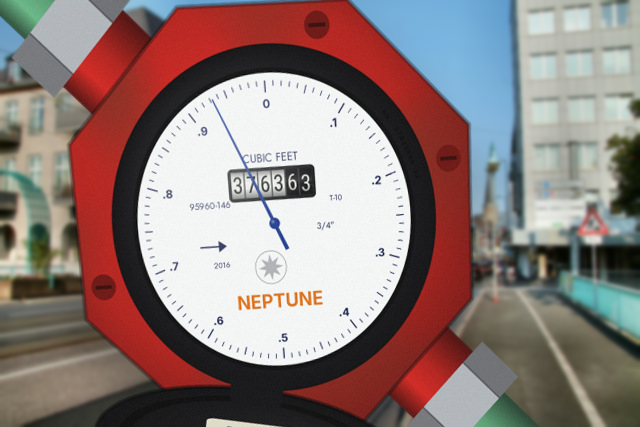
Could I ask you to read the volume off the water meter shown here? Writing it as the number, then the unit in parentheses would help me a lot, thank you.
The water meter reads 376362.93 (ft³)
